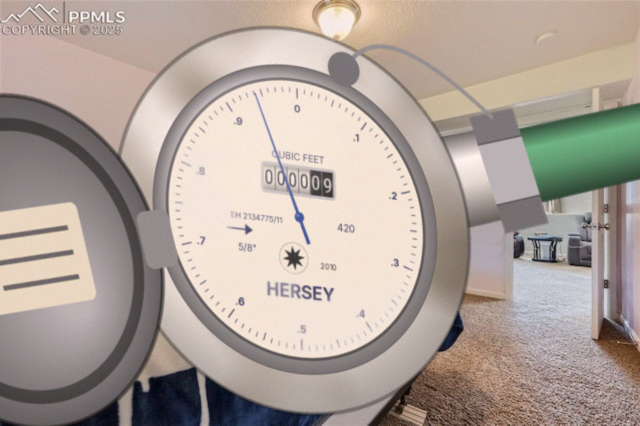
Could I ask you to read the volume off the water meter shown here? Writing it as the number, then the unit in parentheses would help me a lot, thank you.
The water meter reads 8.94 (ft³)
